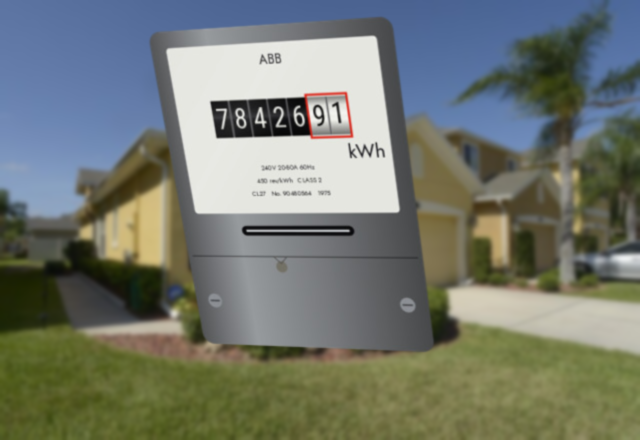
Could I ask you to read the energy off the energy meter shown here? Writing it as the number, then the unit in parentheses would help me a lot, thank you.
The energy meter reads 78426.91 (kWh)
